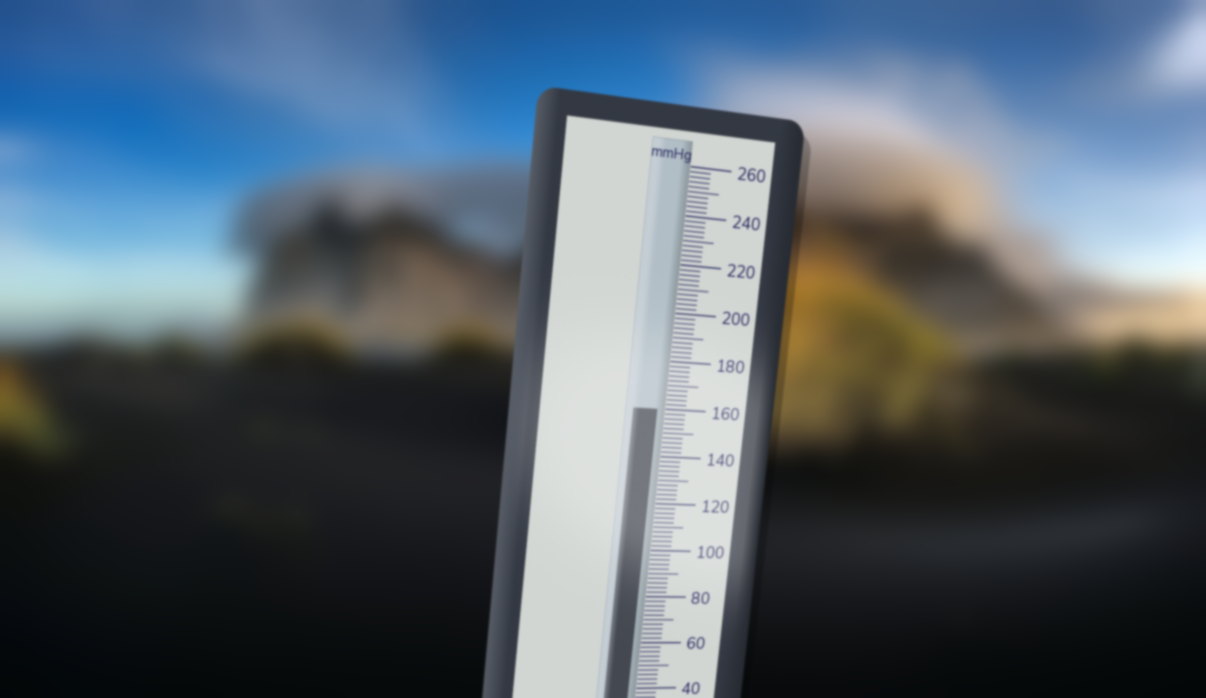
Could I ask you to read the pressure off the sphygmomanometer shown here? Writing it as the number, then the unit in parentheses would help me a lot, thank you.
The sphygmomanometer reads 160 (mmHg)
